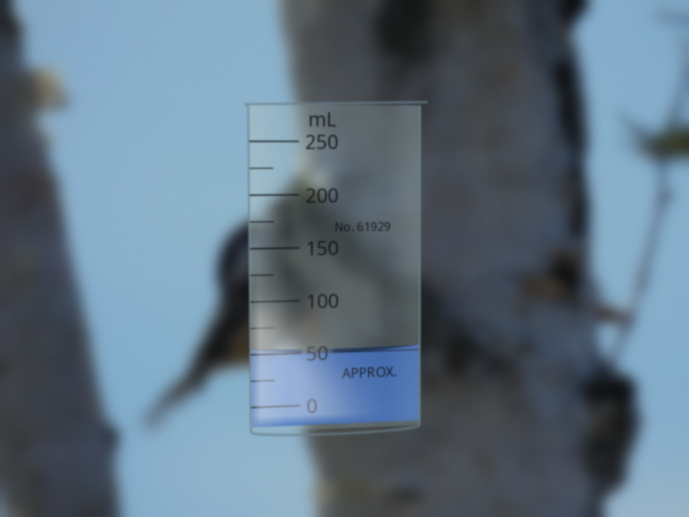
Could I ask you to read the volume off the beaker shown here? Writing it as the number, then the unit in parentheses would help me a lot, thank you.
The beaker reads 50 (mL)
